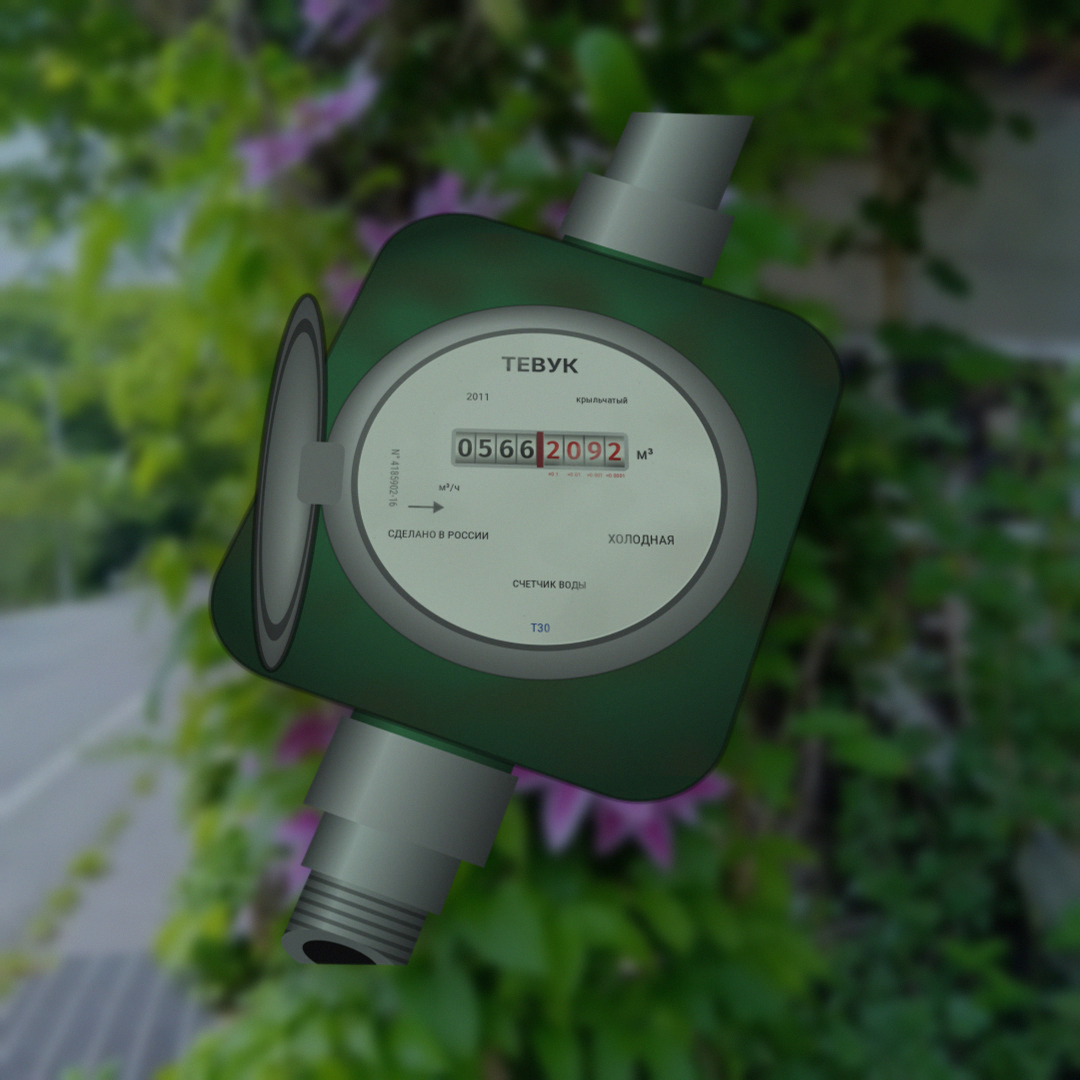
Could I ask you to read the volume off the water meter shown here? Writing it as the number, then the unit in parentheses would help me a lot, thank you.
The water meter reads 566.2092 (m³)
